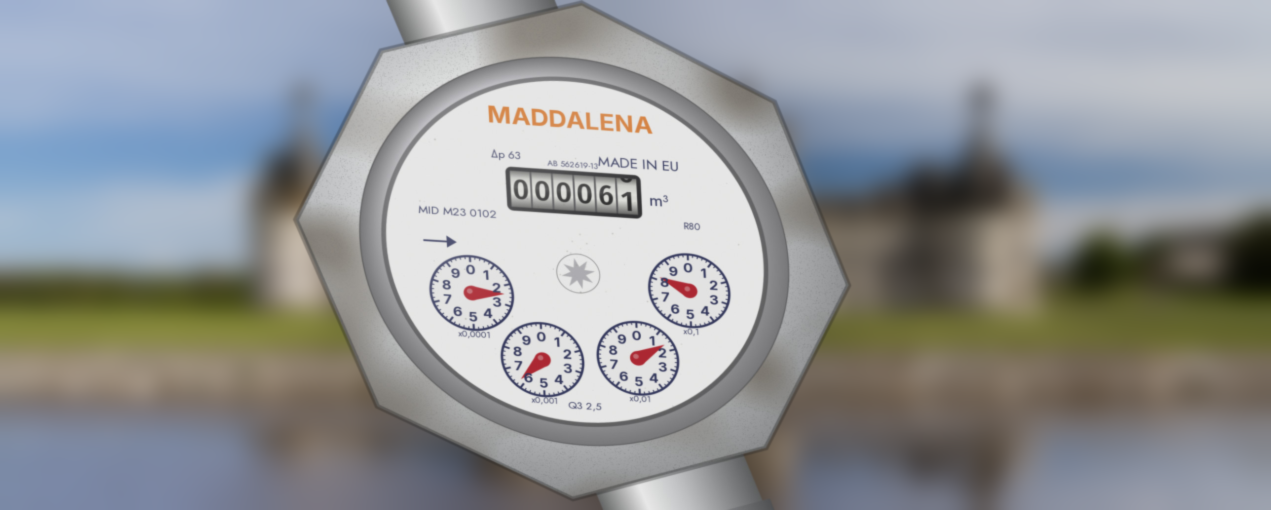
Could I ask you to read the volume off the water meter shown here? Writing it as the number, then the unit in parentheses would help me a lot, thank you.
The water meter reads 60.8162 (m³)
